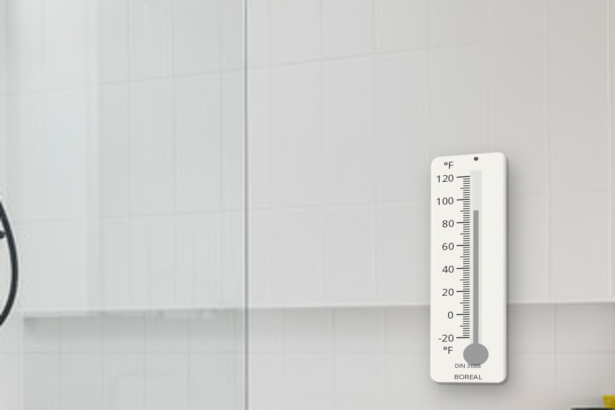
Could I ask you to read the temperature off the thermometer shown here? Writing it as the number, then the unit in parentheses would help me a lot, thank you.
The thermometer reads 90 (°F)
